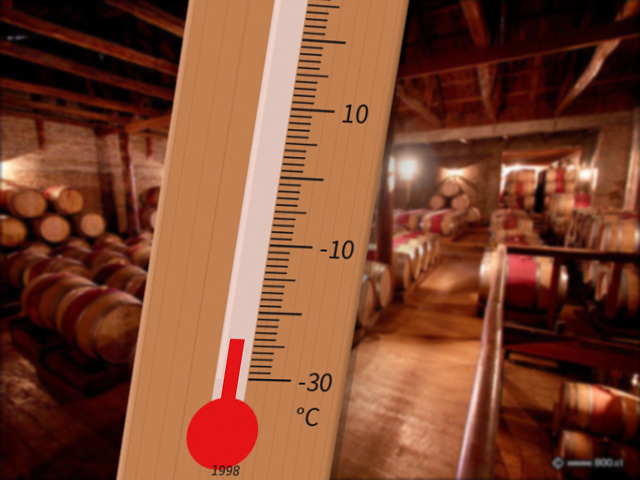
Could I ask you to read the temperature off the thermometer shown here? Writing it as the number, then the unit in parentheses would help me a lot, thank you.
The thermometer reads -24 (°C)
